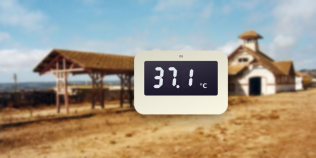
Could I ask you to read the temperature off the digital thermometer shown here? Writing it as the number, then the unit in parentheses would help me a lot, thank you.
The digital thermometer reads 37.1 (°C)
